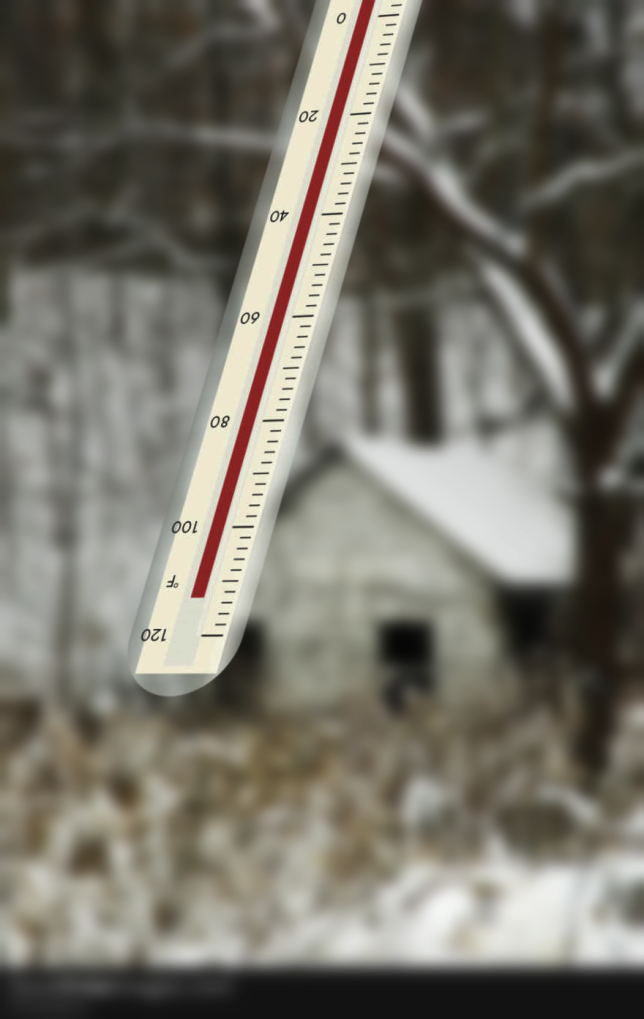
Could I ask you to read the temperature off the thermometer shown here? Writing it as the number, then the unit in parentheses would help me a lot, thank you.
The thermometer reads 113 (°F)
